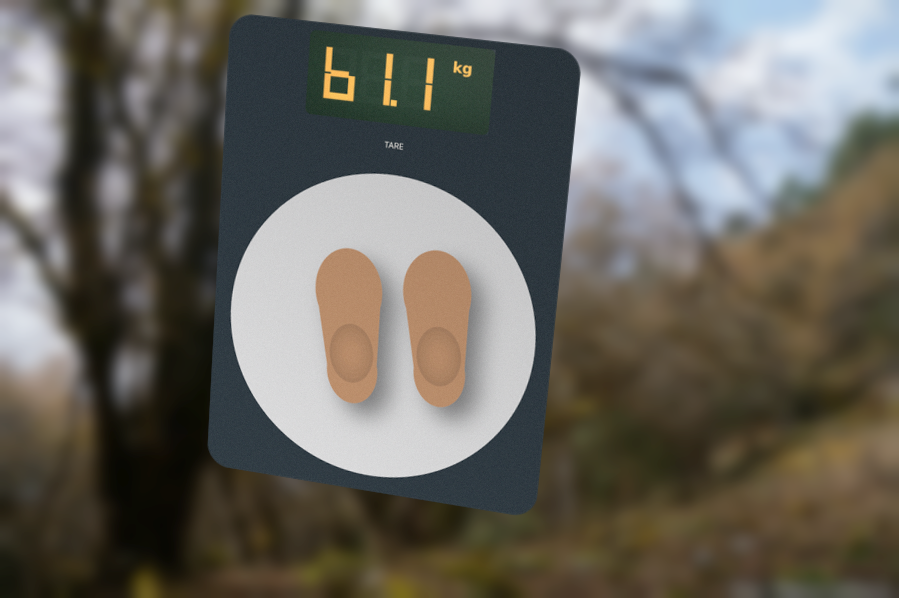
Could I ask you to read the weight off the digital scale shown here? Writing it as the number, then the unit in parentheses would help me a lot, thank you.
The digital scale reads 61.1 (kg)
